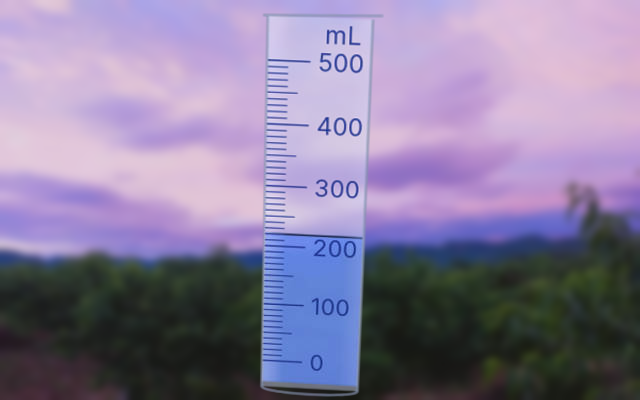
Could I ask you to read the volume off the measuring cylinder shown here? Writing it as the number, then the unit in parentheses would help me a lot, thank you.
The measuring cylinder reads 220 (mL)
